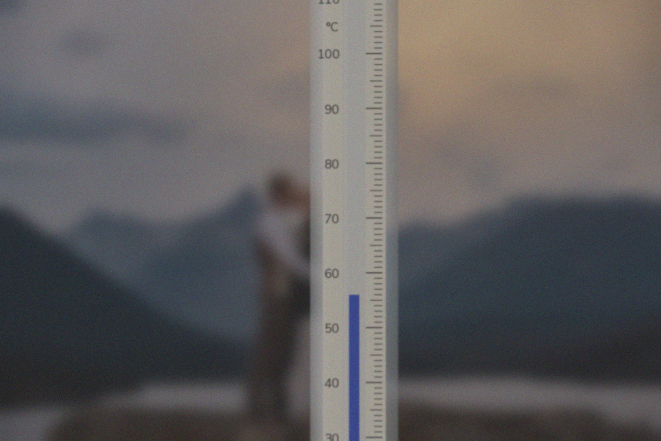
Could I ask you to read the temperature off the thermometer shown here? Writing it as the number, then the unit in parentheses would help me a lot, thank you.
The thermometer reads 56 (°C)
